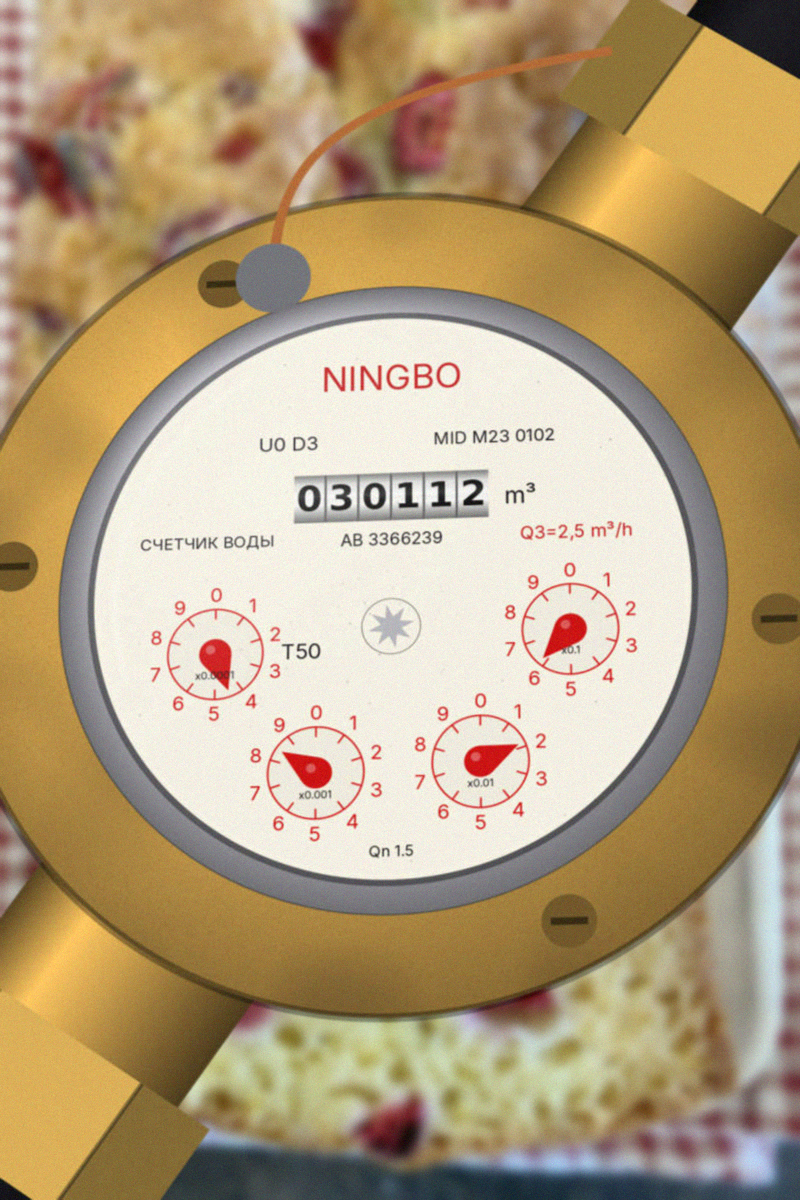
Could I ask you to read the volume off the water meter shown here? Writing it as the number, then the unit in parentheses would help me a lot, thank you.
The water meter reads 30112.6184 (m³)
